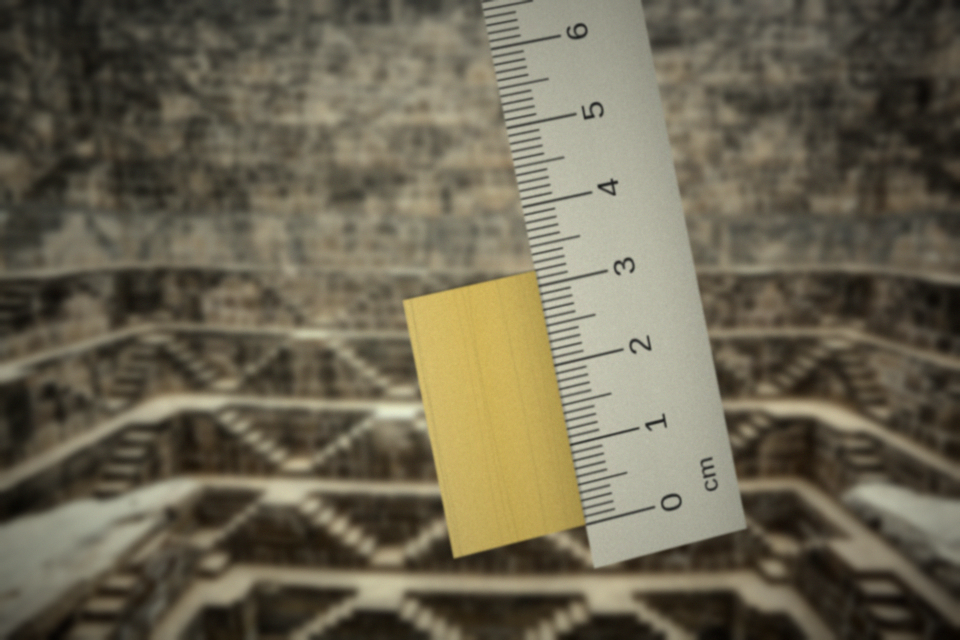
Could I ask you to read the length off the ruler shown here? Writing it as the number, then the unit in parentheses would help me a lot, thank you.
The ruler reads 3.2 (cm)
